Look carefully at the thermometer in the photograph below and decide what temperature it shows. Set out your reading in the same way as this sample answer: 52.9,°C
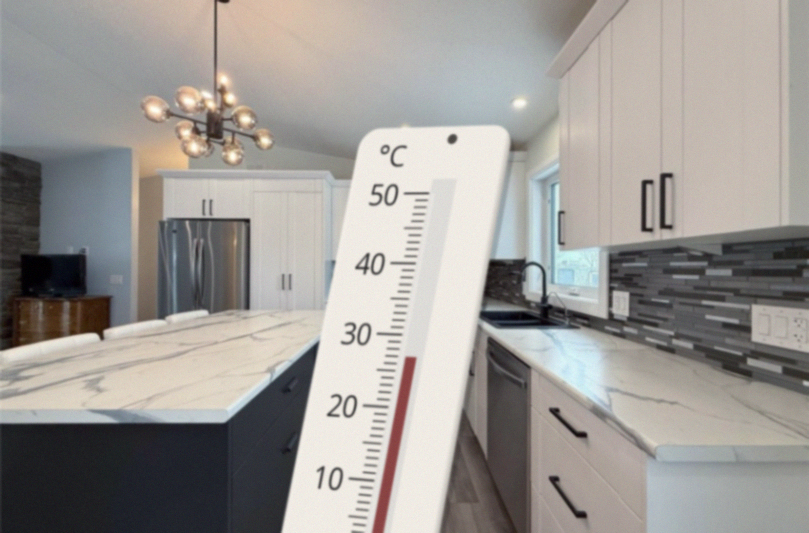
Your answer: 27,°C
